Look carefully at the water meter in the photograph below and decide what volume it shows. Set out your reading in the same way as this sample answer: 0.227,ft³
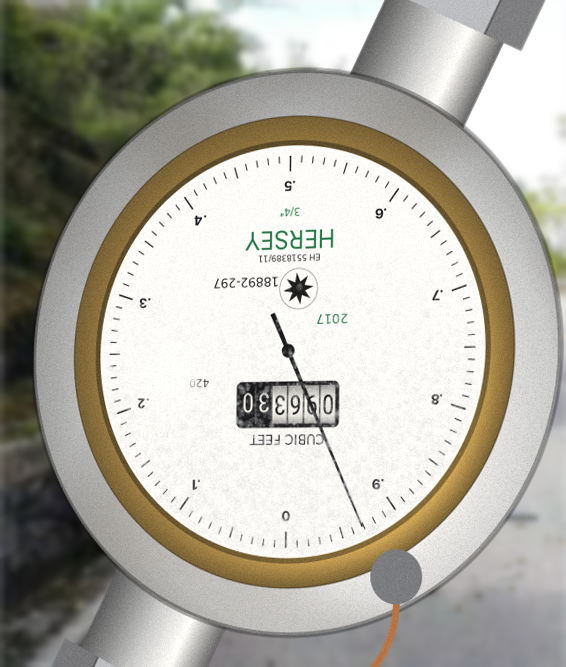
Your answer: 96329.93,ft³
